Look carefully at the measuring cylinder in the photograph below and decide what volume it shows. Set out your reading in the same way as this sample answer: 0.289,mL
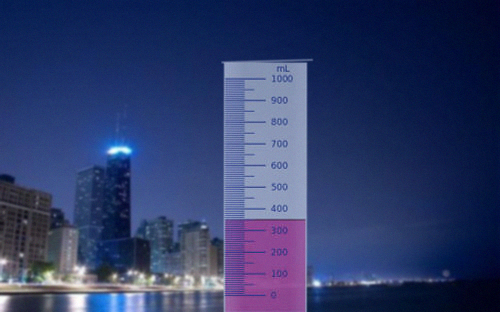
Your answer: 350,mL
